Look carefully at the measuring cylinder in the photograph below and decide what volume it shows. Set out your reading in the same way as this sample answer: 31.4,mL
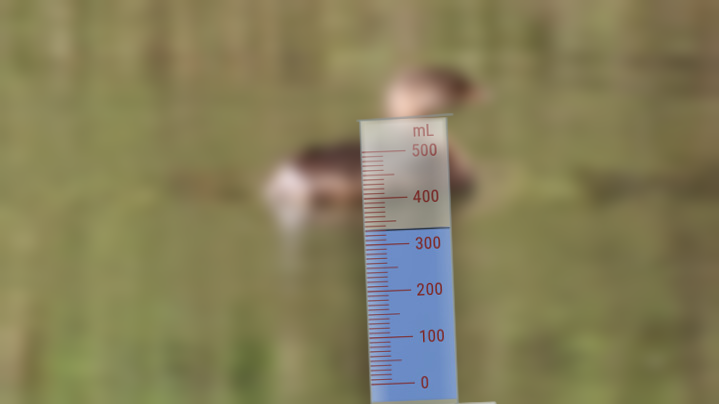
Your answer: 330,mL
